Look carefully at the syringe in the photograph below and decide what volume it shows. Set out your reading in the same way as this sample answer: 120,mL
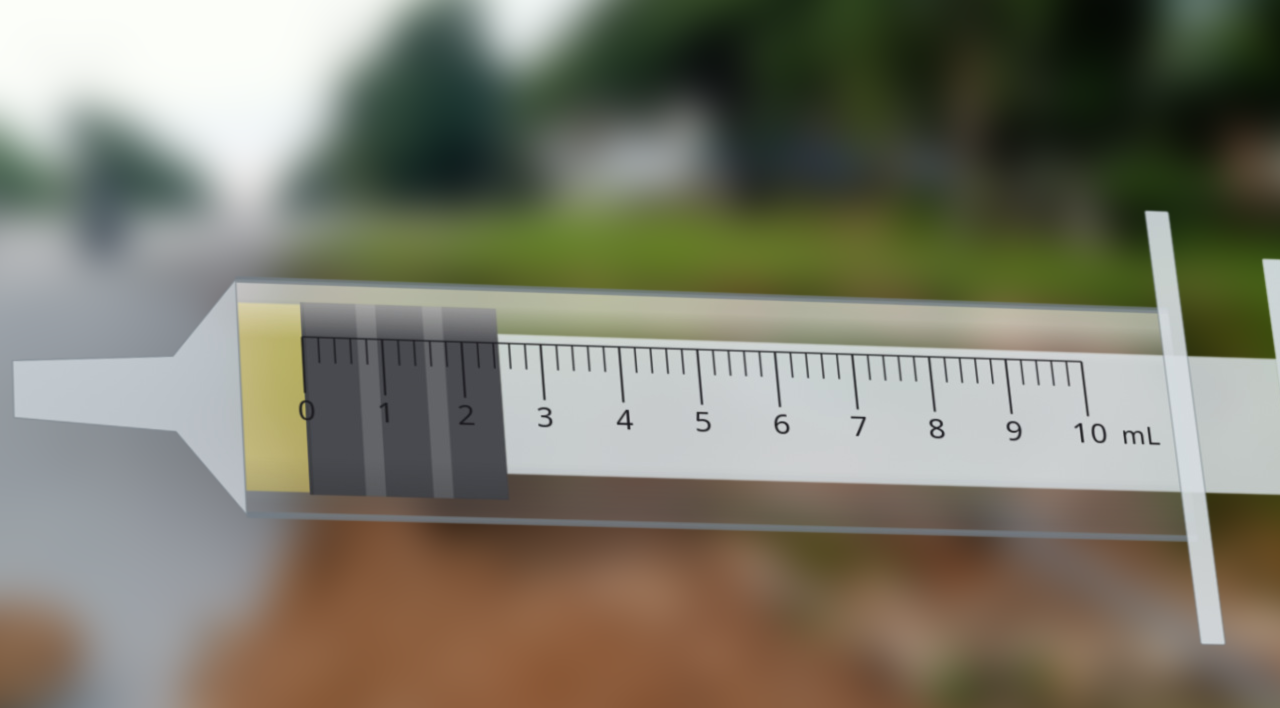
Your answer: 0,mL
